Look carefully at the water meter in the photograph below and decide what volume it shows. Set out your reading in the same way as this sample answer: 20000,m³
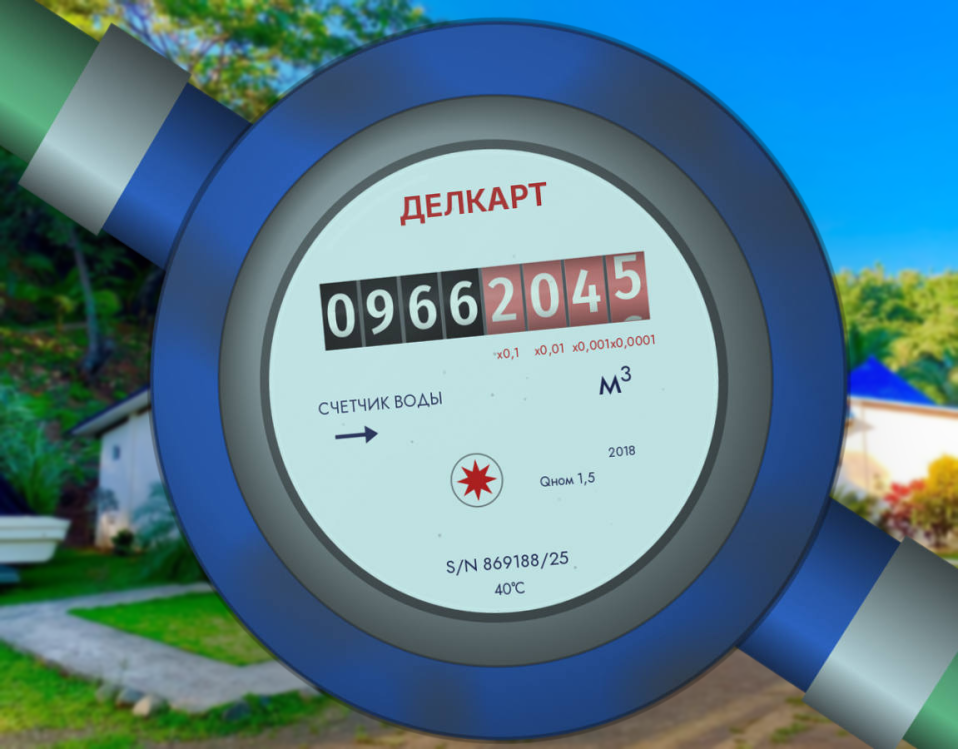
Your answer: 966.2045,m³
